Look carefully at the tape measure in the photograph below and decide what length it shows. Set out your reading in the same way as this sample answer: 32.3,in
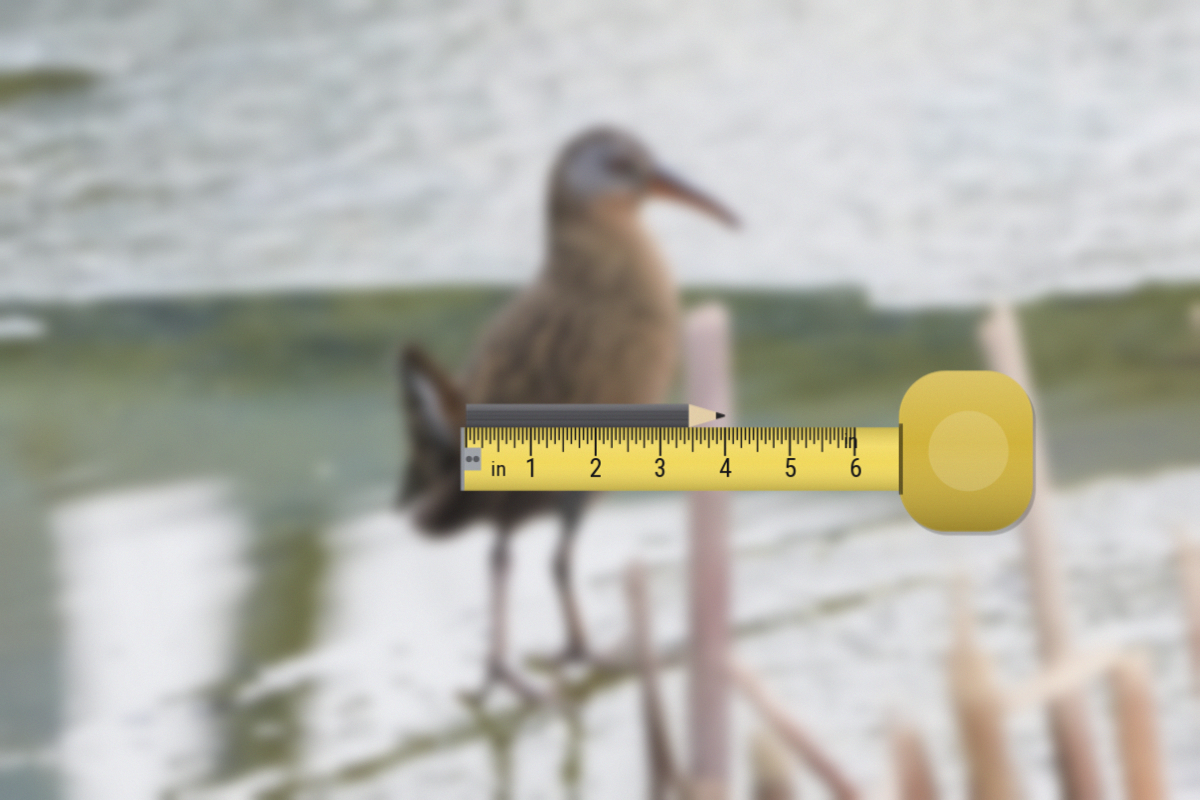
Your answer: 4,in
